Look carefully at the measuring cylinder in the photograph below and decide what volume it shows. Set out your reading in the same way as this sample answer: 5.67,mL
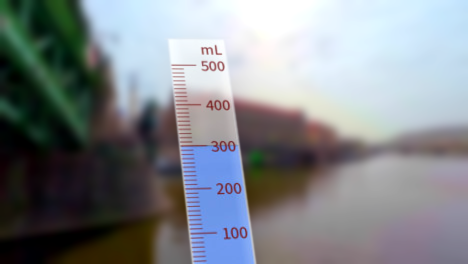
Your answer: 300,mL
